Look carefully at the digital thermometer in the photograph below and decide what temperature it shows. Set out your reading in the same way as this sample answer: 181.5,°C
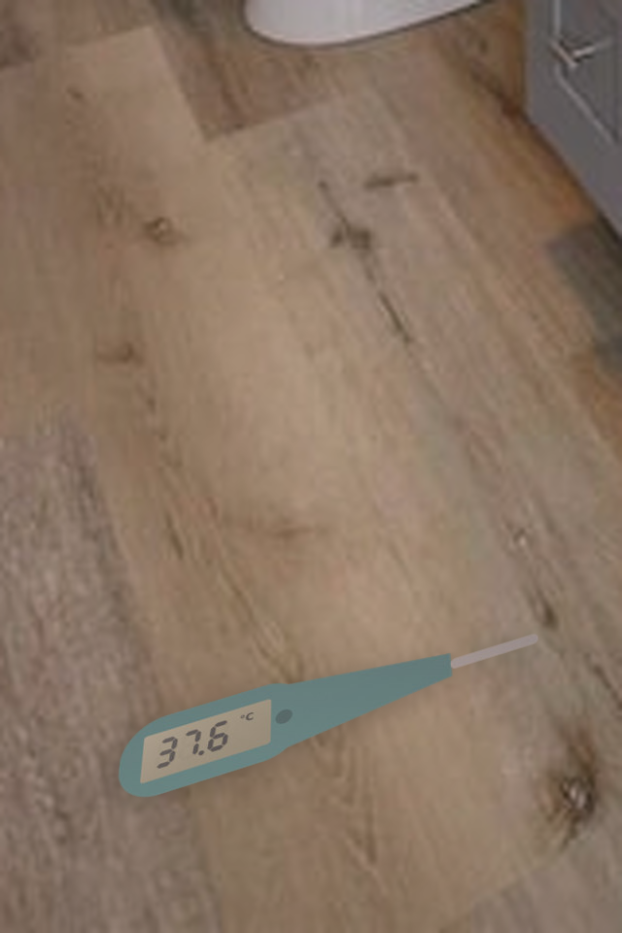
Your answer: 37.6,°C
